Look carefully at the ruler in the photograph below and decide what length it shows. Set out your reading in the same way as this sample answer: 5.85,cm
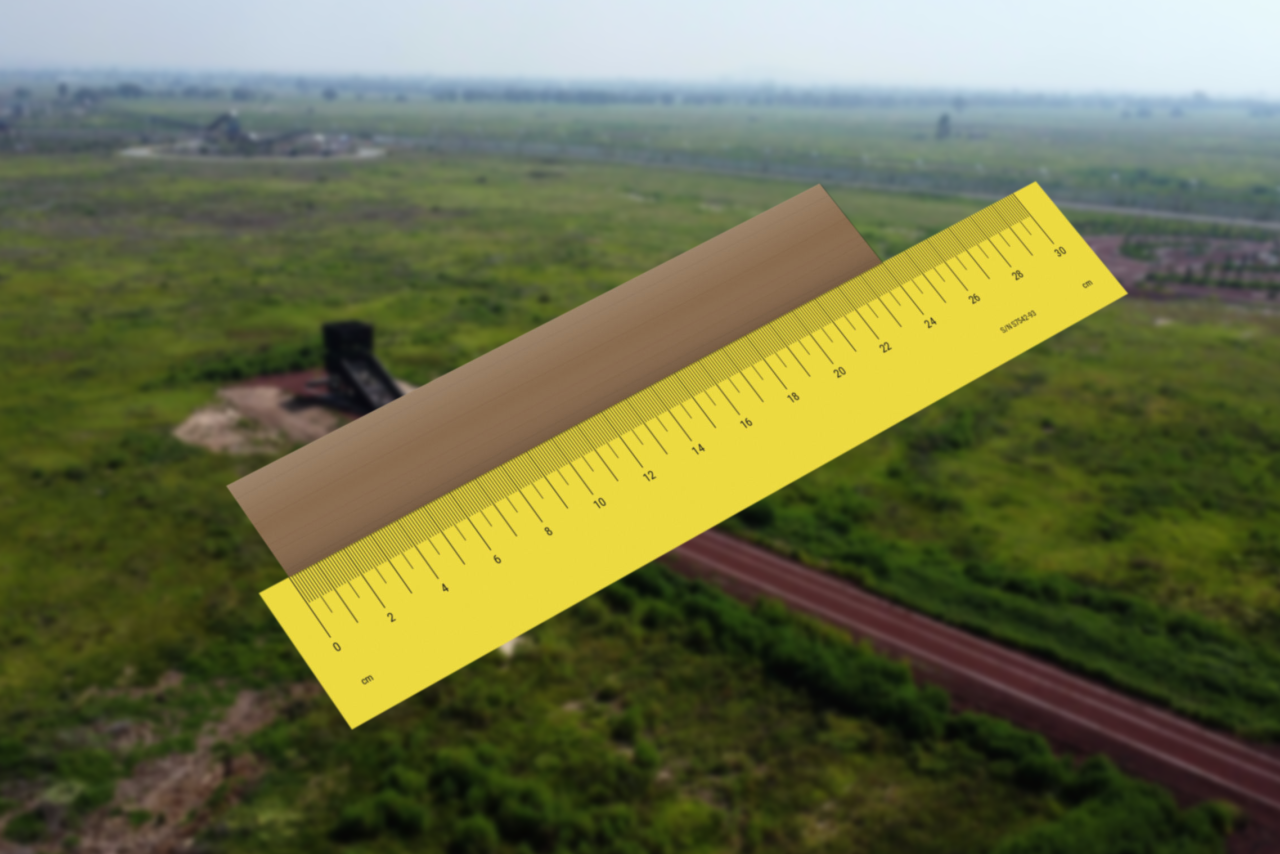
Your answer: 24,cm
